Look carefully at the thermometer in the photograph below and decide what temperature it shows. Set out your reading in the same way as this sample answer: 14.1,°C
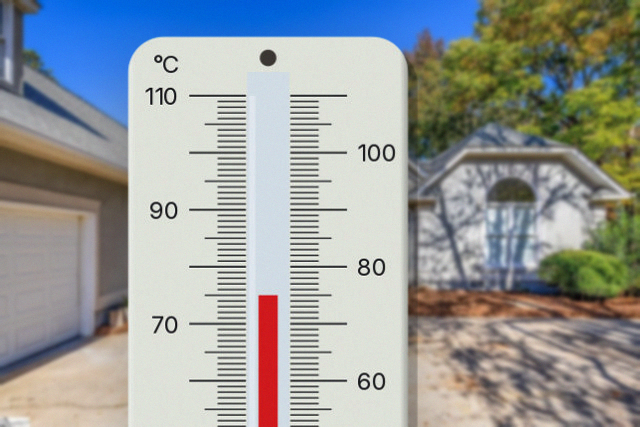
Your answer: 75,°C
